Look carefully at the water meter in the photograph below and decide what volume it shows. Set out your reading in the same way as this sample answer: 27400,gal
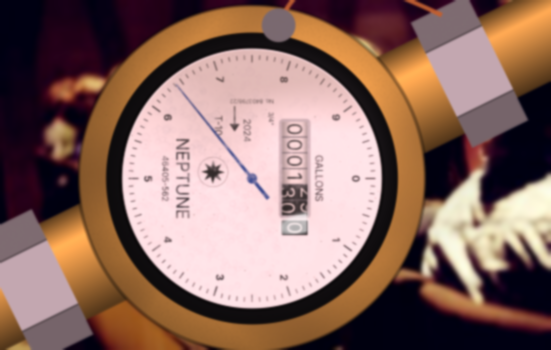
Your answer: 1296.4,gal
